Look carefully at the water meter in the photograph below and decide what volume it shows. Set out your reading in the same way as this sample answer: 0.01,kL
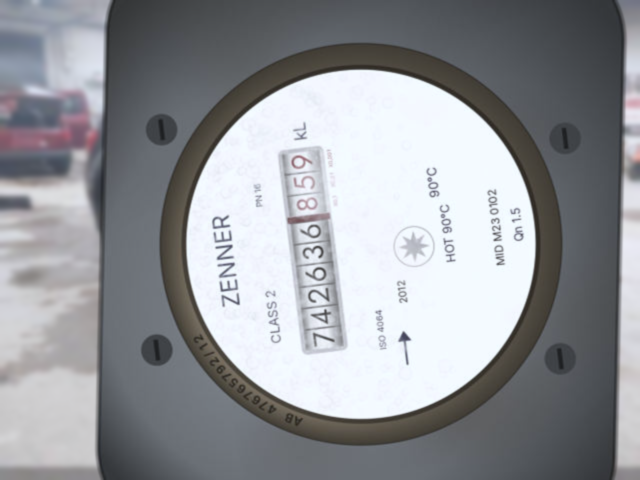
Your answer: 742636.859,kL
